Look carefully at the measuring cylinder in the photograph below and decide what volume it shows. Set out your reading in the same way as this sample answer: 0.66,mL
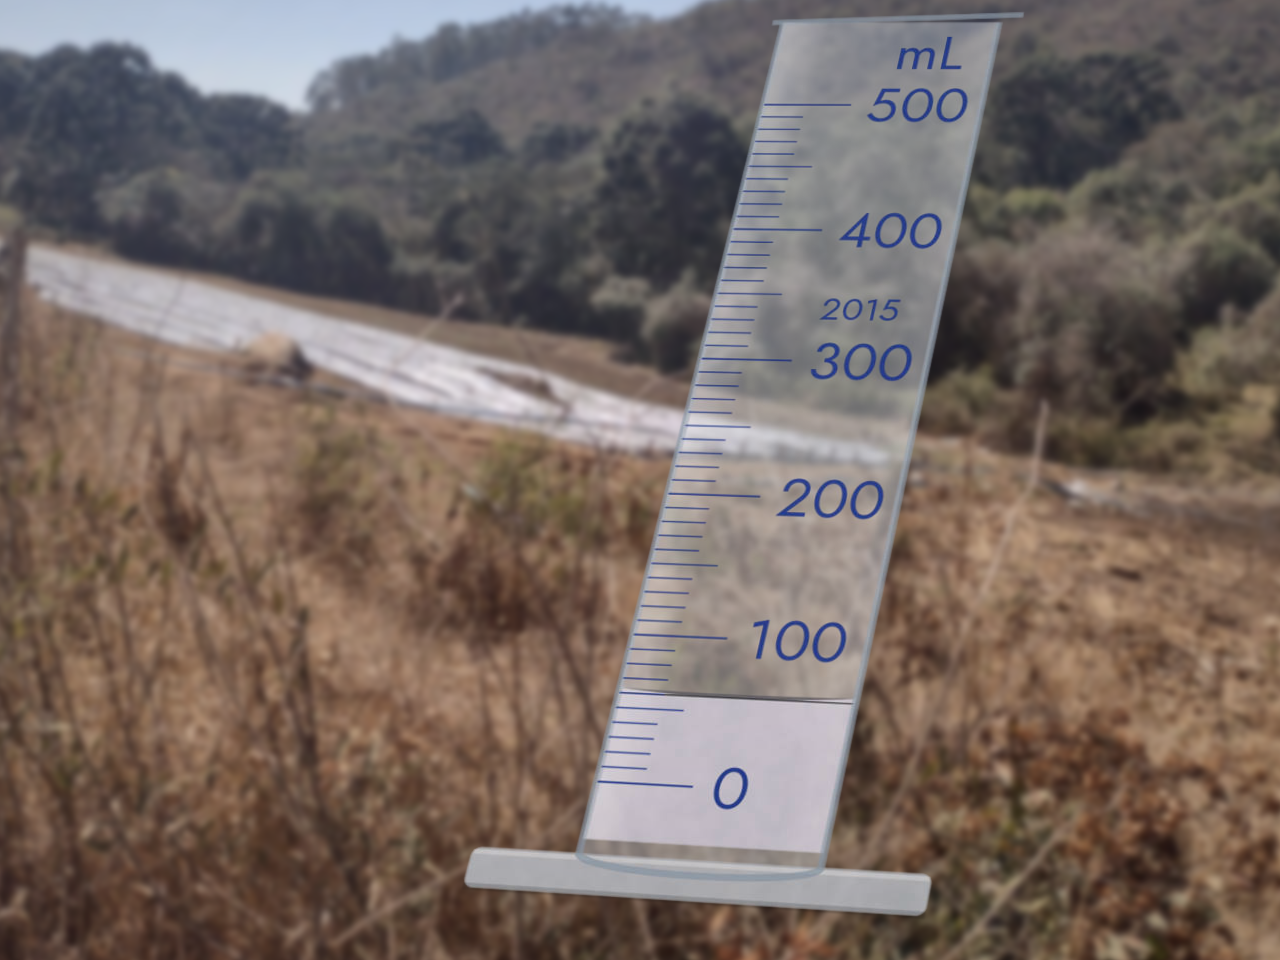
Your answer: 60,mL
